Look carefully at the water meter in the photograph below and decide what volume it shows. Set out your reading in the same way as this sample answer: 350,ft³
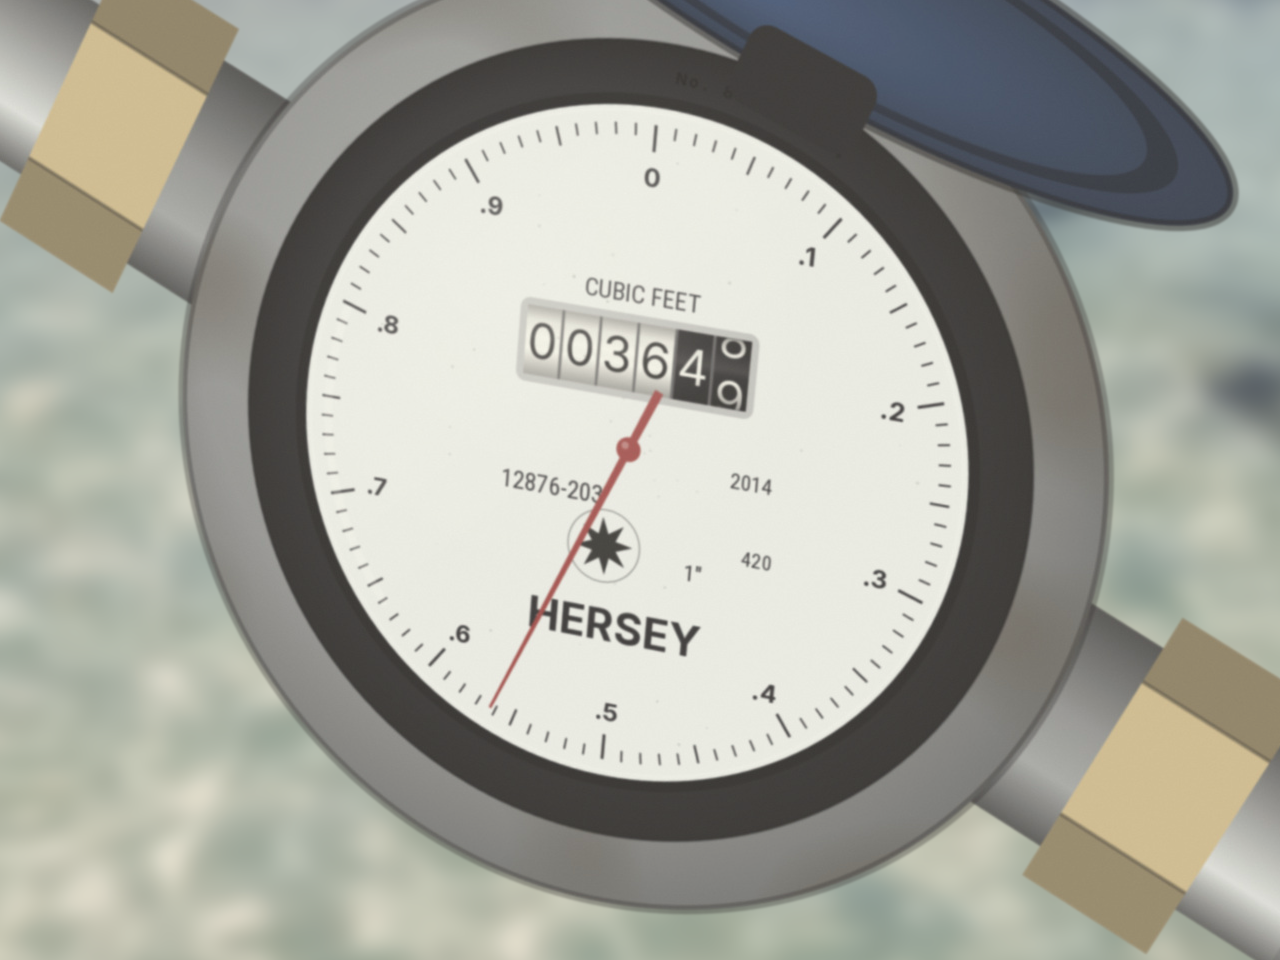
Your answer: 3648.56,ft³
